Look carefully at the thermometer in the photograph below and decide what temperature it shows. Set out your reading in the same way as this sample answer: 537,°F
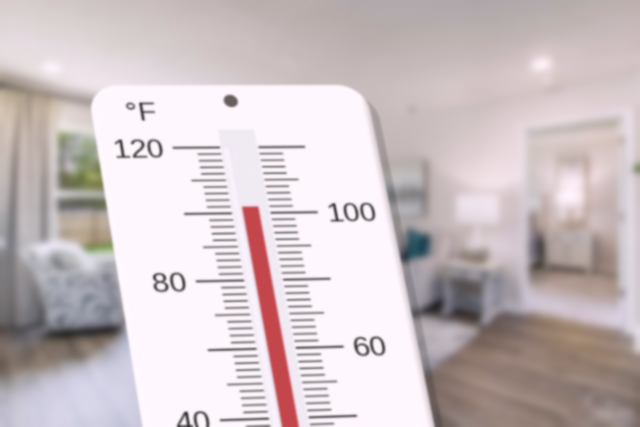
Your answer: 102,°F
